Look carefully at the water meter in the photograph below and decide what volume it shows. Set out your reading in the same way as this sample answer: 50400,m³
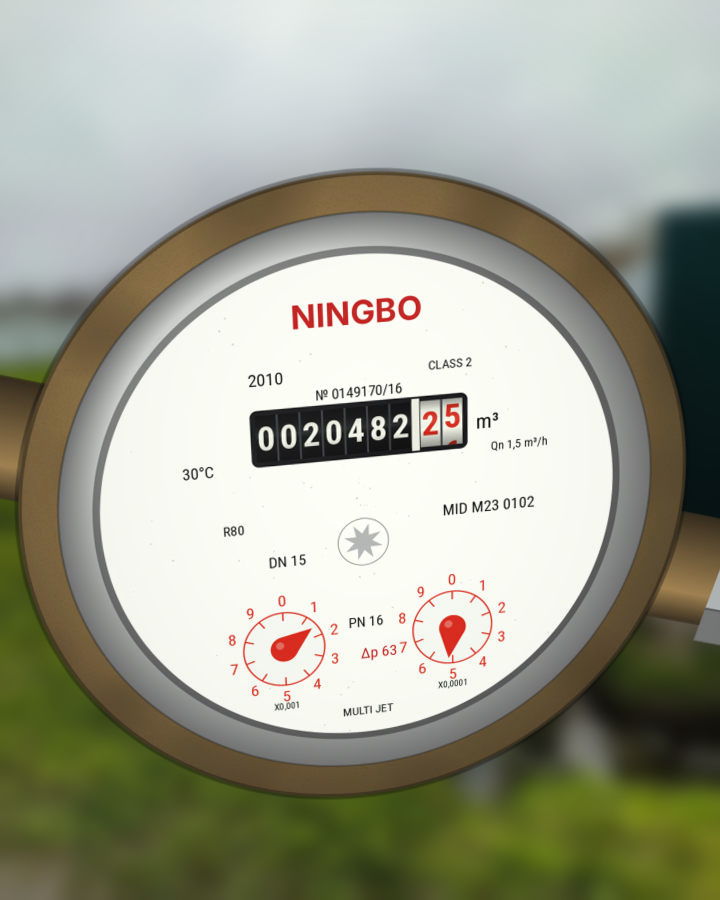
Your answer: 20482.2515,m³
